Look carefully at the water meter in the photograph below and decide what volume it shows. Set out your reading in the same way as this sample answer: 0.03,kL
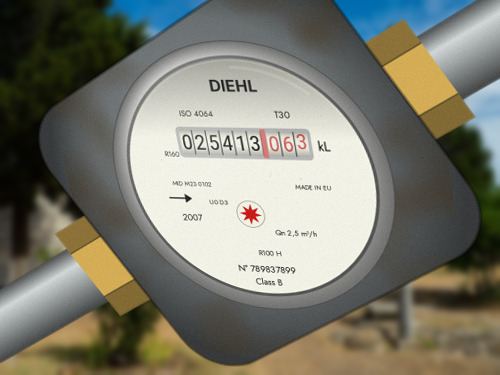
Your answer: 25413.063,kL
